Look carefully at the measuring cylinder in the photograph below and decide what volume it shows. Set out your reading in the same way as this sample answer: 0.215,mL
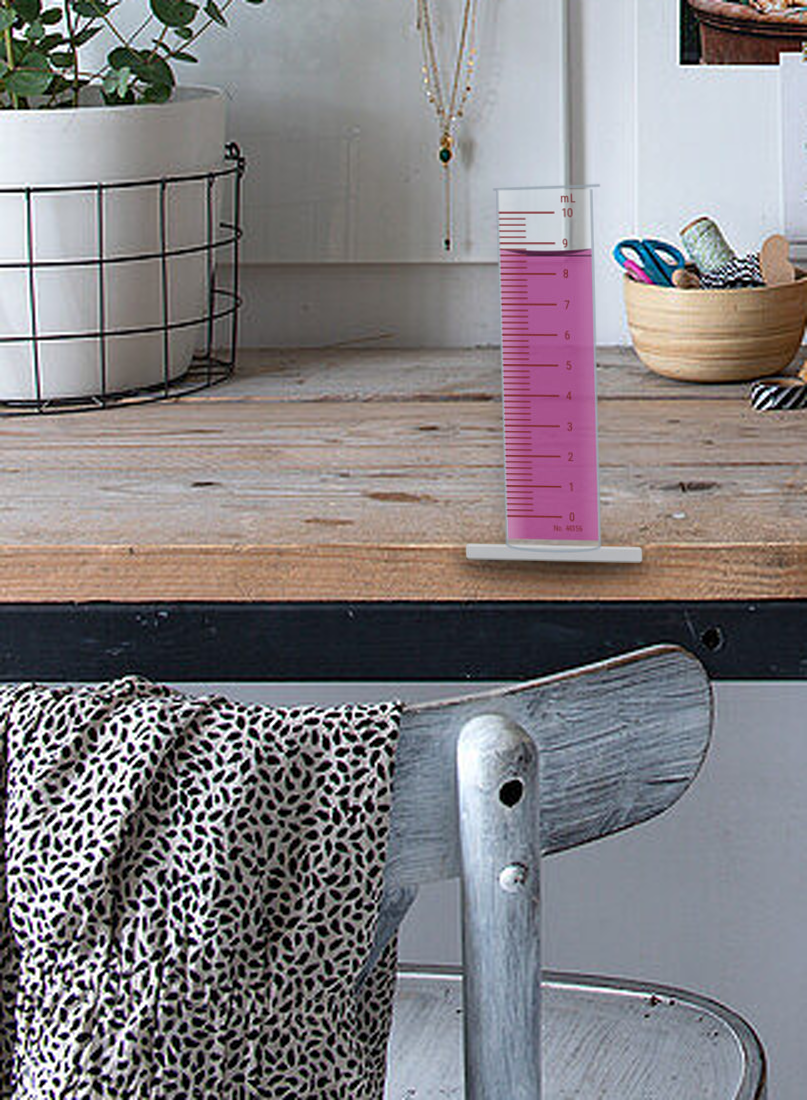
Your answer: 8.6,mL
